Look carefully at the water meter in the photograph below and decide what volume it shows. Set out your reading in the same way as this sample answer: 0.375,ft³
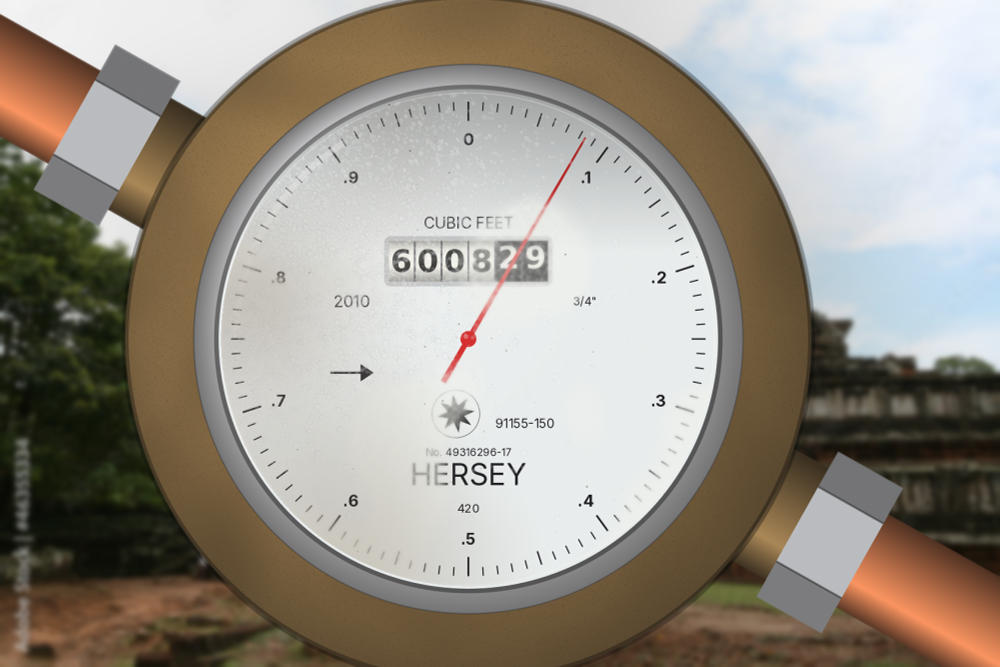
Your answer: 600829.08,ft³
